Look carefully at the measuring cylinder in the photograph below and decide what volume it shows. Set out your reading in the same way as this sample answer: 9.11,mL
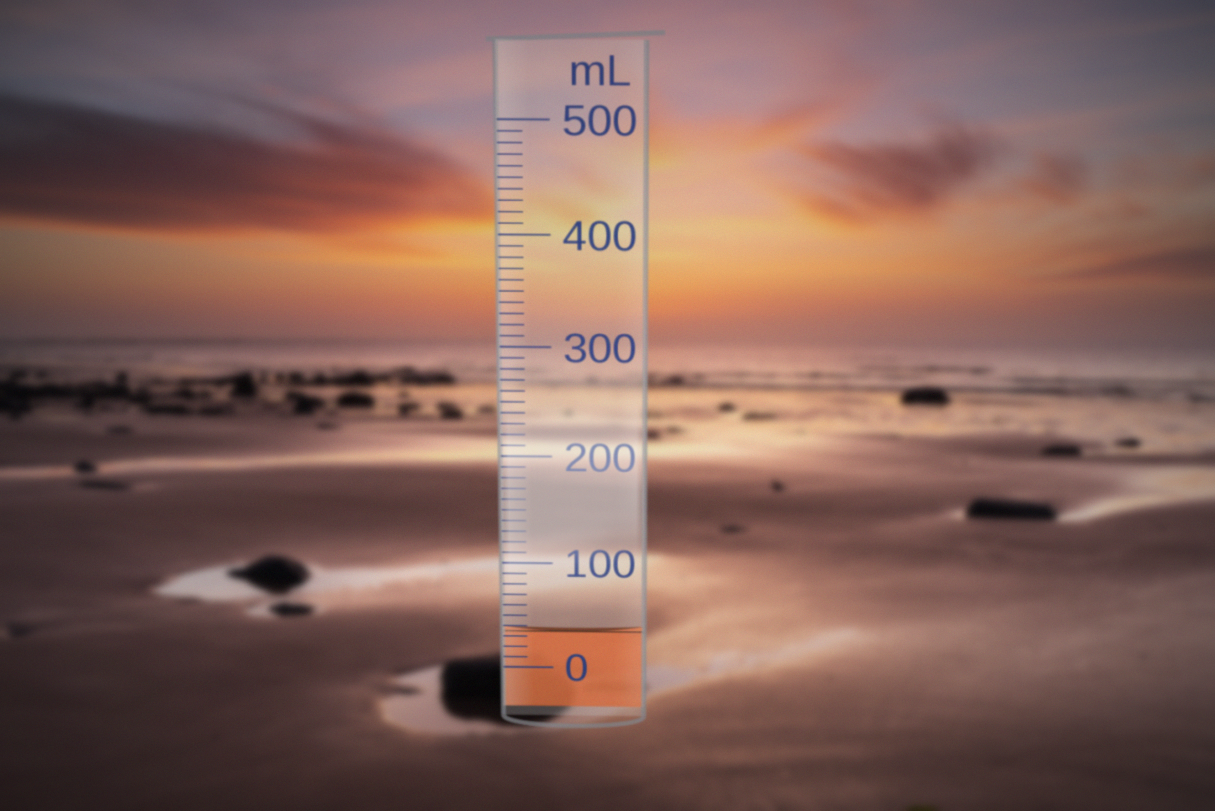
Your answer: 35,mL
